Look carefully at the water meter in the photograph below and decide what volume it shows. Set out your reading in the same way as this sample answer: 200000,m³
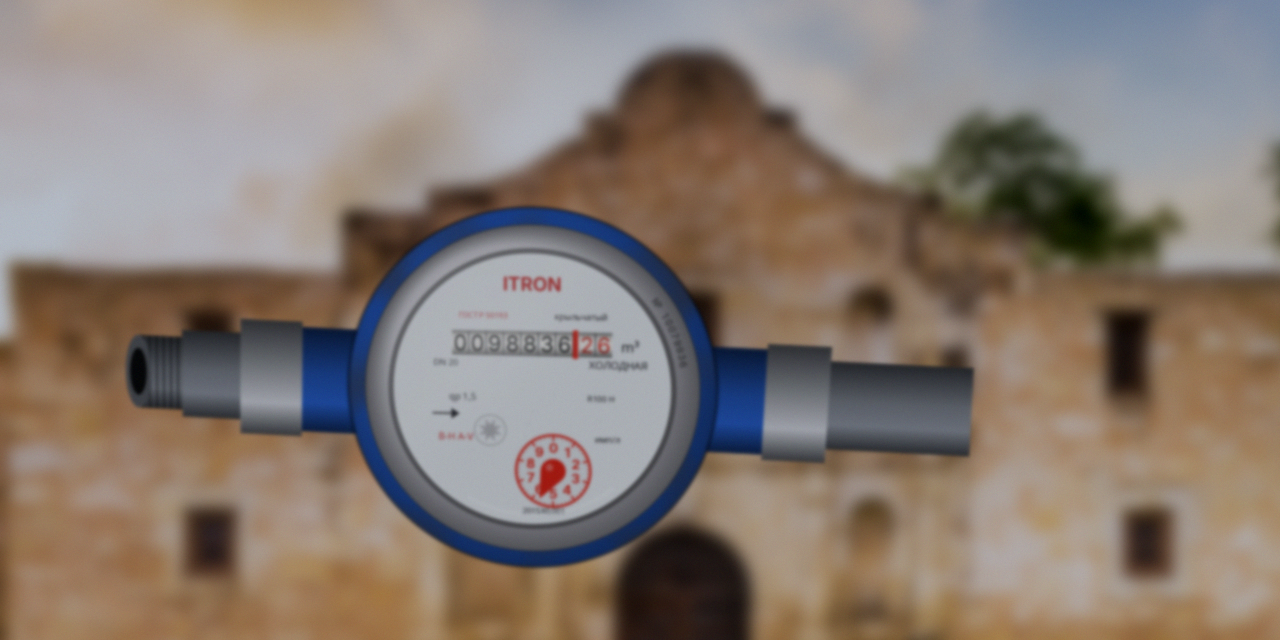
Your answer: 98836.265,m³
